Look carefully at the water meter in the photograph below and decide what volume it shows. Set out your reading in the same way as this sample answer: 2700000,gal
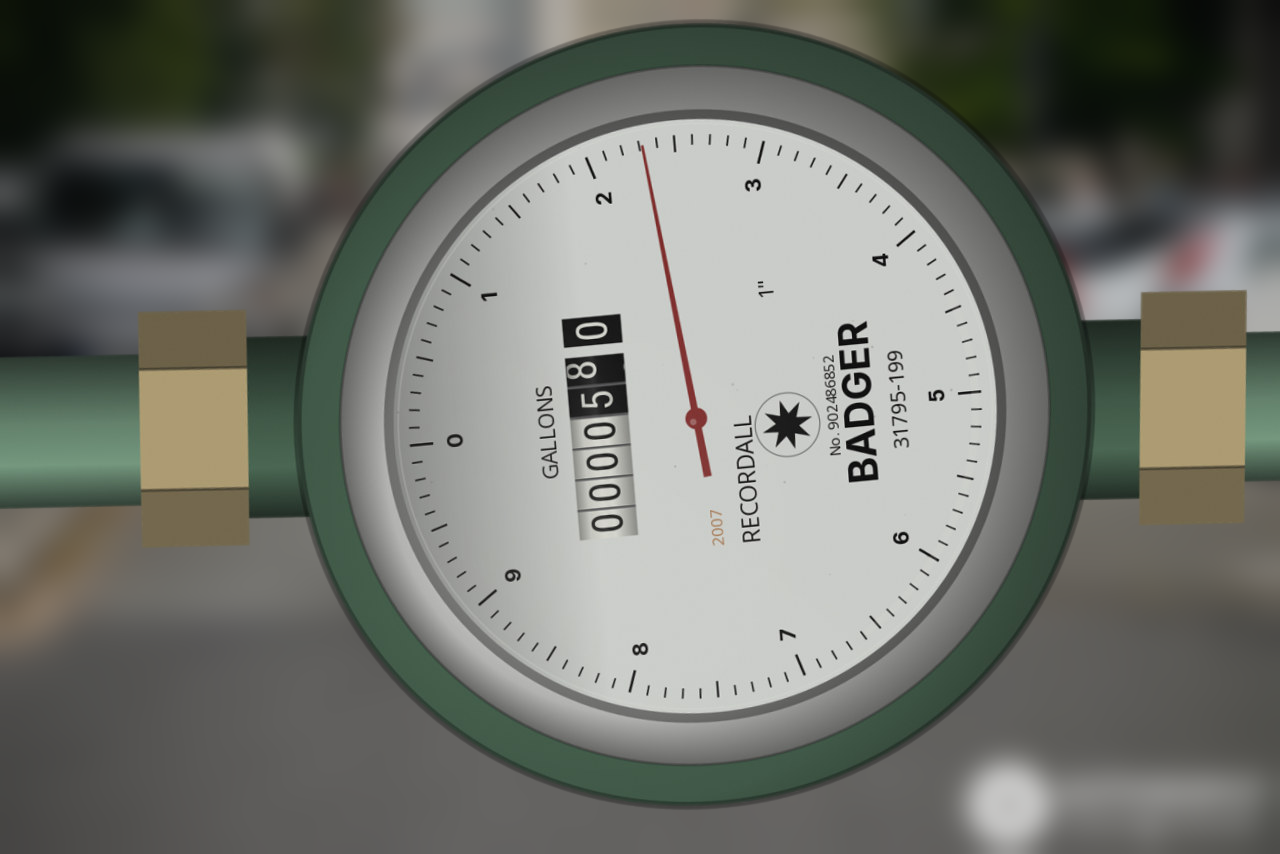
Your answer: 582.3,gal
